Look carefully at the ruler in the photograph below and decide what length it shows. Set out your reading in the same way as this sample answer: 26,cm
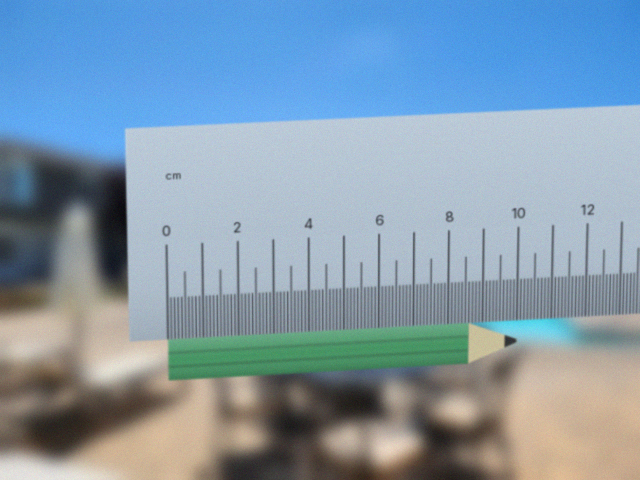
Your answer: 10,cm
